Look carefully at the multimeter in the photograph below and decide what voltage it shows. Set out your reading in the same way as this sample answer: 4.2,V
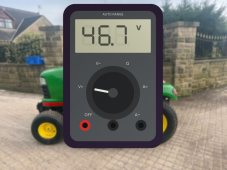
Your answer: 46.7,V
